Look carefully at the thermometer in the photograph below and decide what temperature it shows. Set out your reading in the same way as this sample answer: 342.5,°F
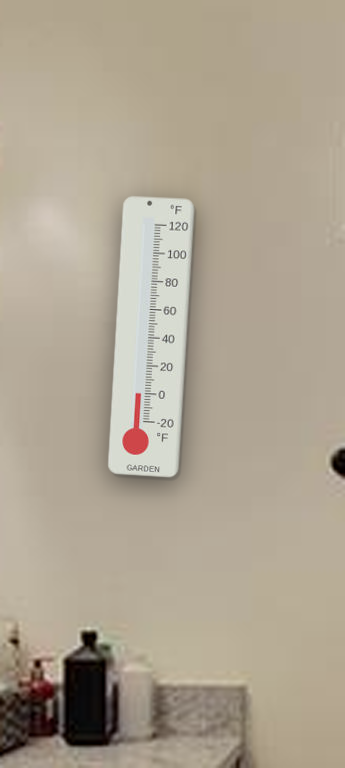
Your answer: 0,°F
